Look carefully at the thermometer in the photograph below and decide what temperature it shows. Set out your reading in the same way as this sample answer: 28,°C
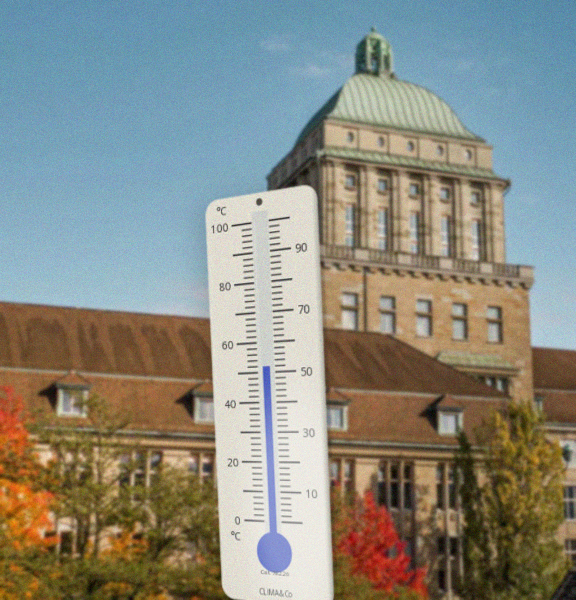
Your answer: 52,°C
